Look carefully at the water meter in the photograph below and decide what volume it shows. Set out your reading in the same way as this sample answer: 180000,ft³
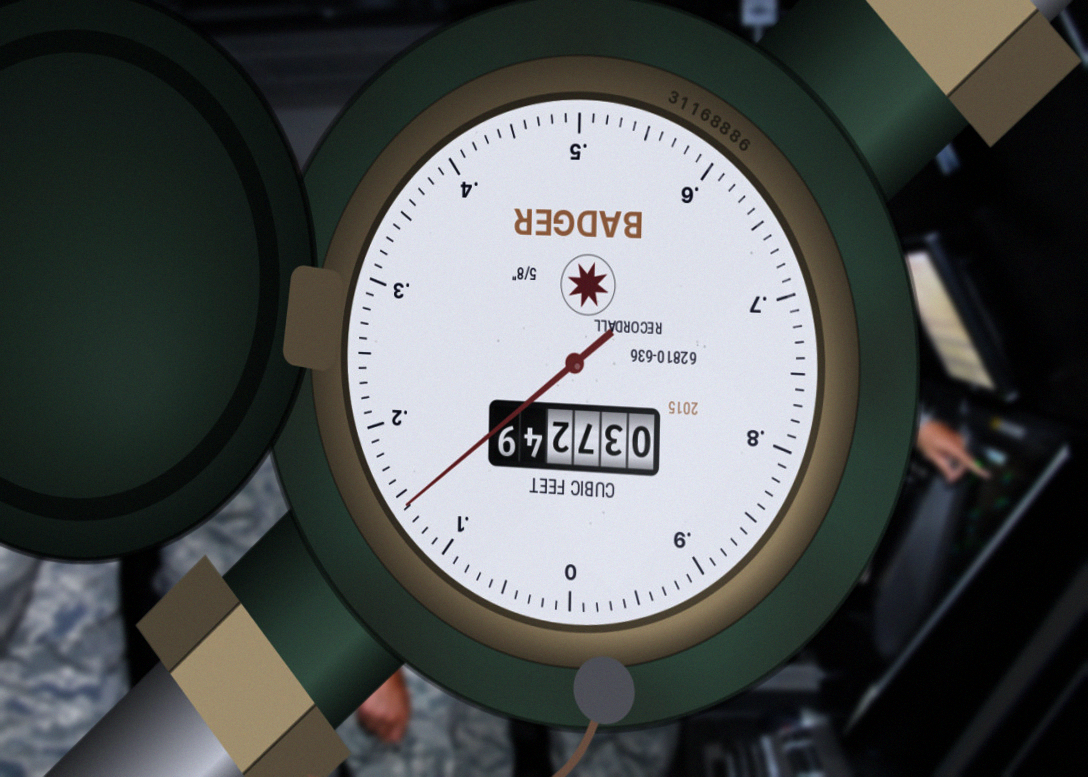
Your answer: 37249.14,ft³
